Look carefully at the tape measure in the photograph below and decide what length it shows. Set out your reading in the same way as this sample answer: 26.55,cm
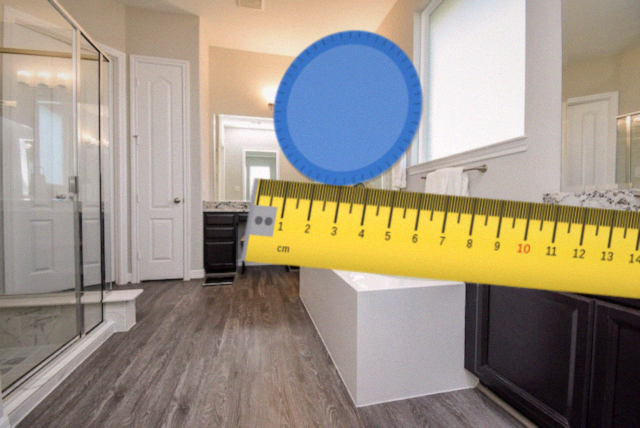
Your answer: 5.5,cm
